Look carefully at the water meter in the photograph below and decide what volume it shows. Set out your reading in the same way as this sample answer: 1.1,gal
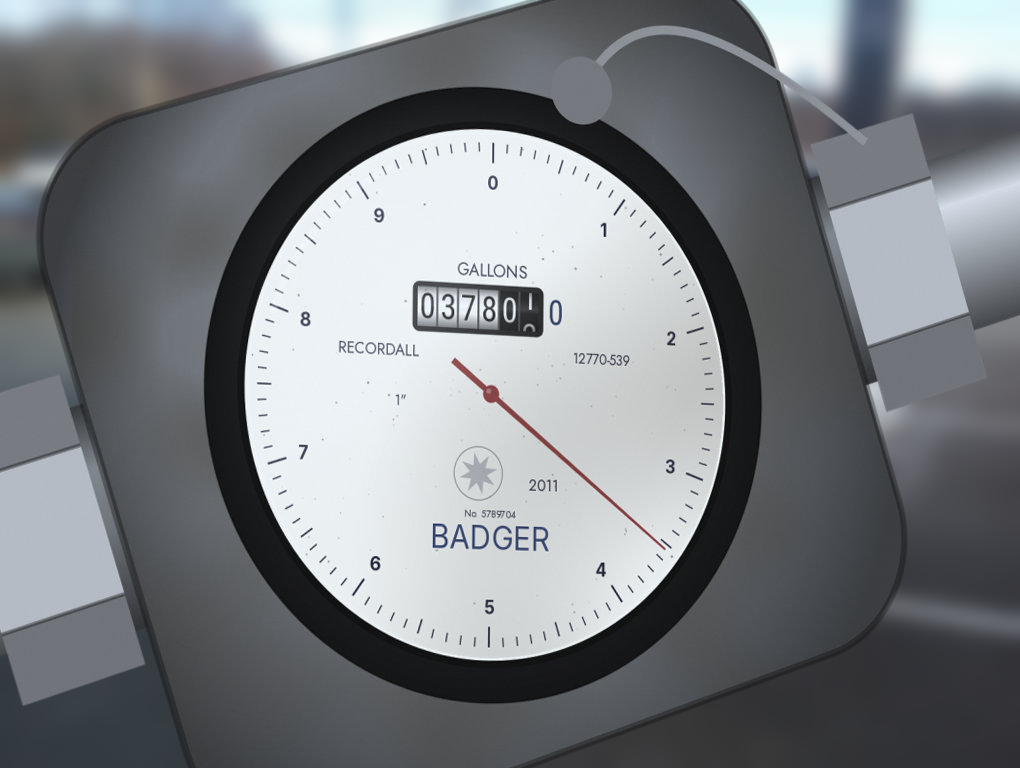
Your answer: 378013.5,gal
